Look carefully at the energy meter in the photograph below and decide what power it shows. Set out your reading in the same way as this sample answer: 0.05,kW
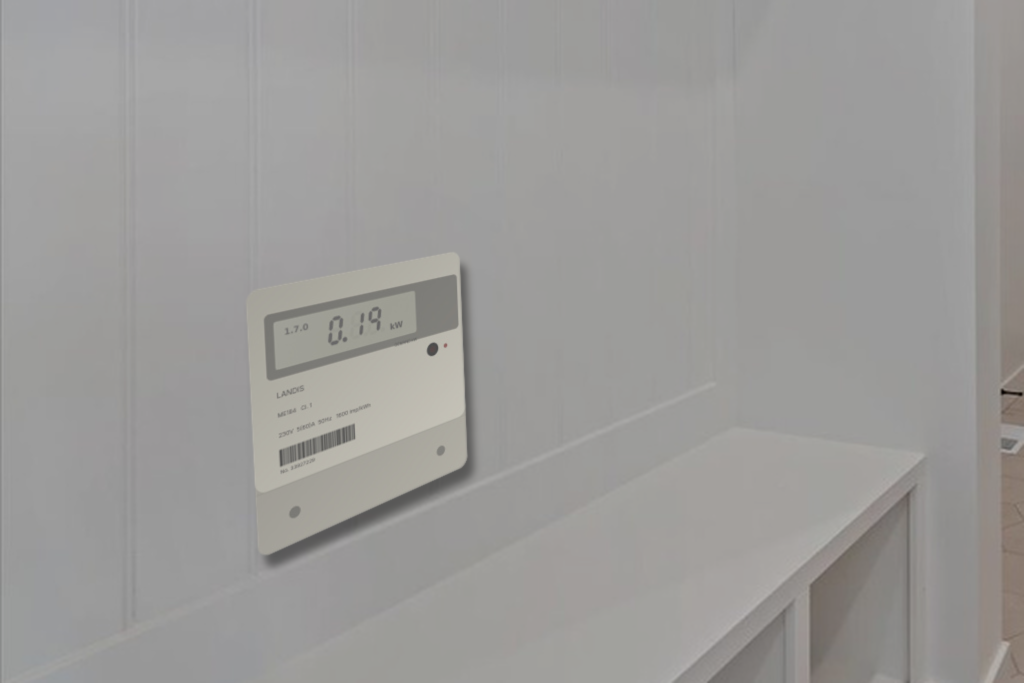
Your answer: 0.19,kW
